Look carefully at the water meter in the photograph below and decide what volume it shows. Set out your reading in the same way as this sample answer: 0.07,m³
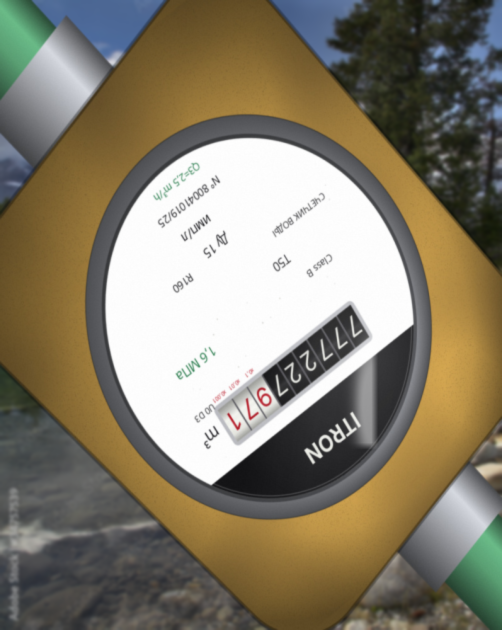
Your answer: 777227.971,m³
